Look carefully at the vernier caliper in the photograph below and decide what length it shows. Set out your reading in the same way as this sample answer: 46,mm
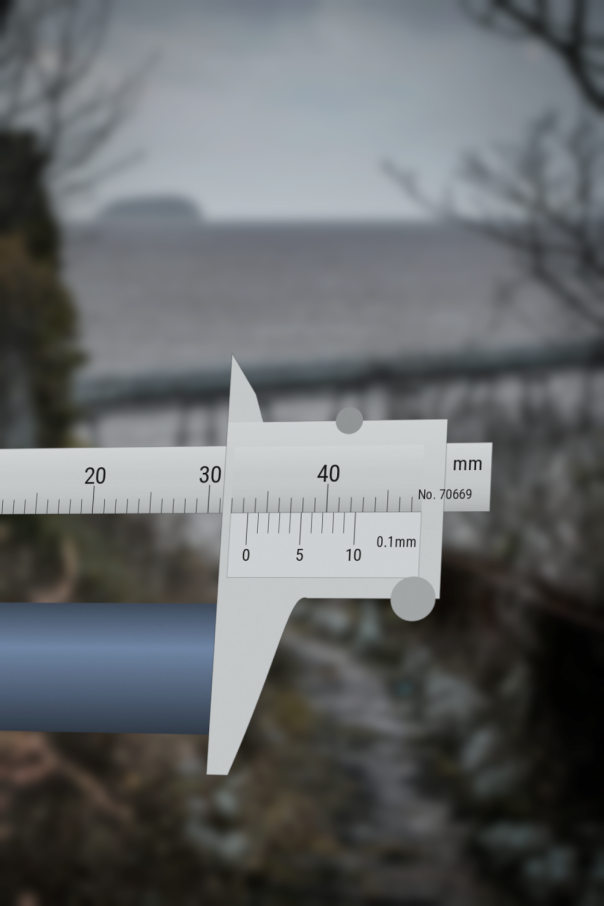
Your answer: 33.4,mm
